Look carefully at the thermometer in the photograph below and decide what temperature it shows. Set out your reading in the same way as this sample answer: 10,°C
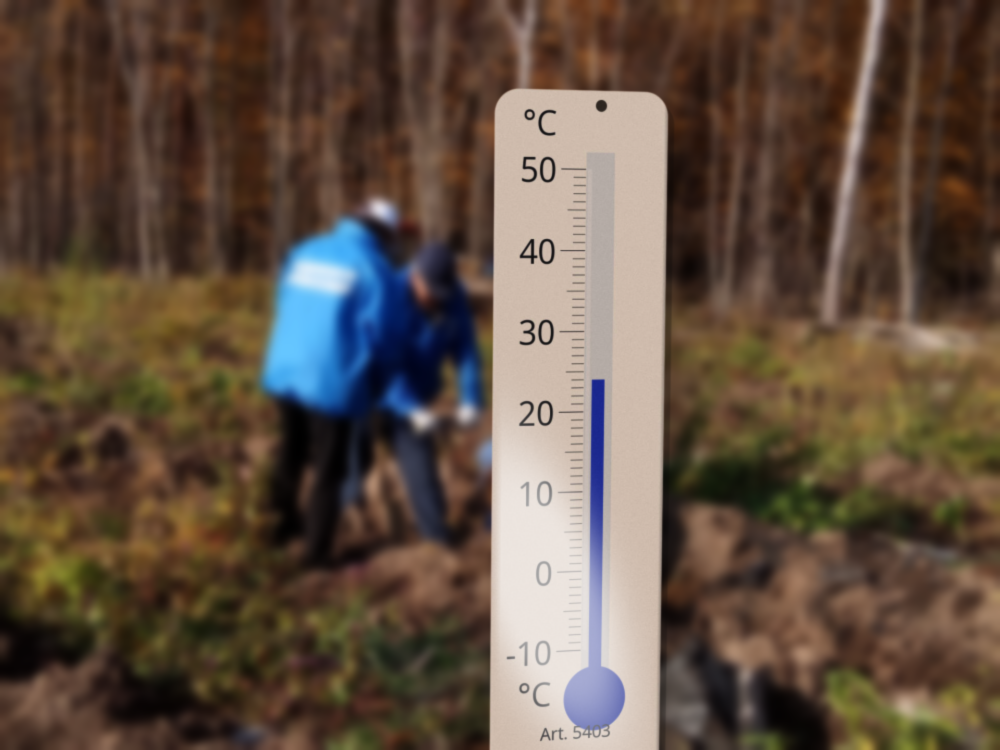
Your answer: 24,°C
